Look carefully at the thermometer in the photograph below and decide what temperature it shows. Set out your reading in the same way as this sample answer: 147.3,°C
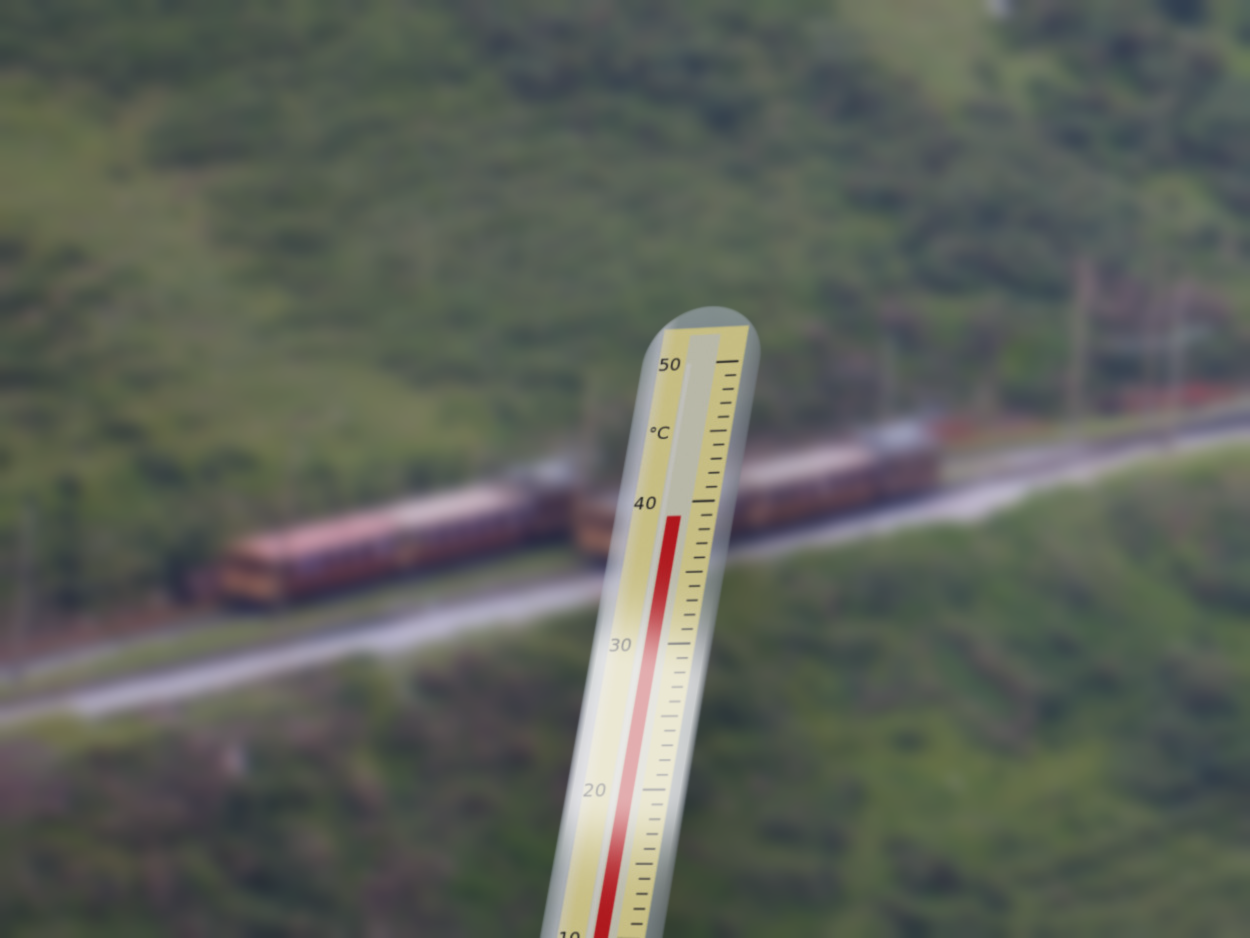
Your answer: 39,°C
